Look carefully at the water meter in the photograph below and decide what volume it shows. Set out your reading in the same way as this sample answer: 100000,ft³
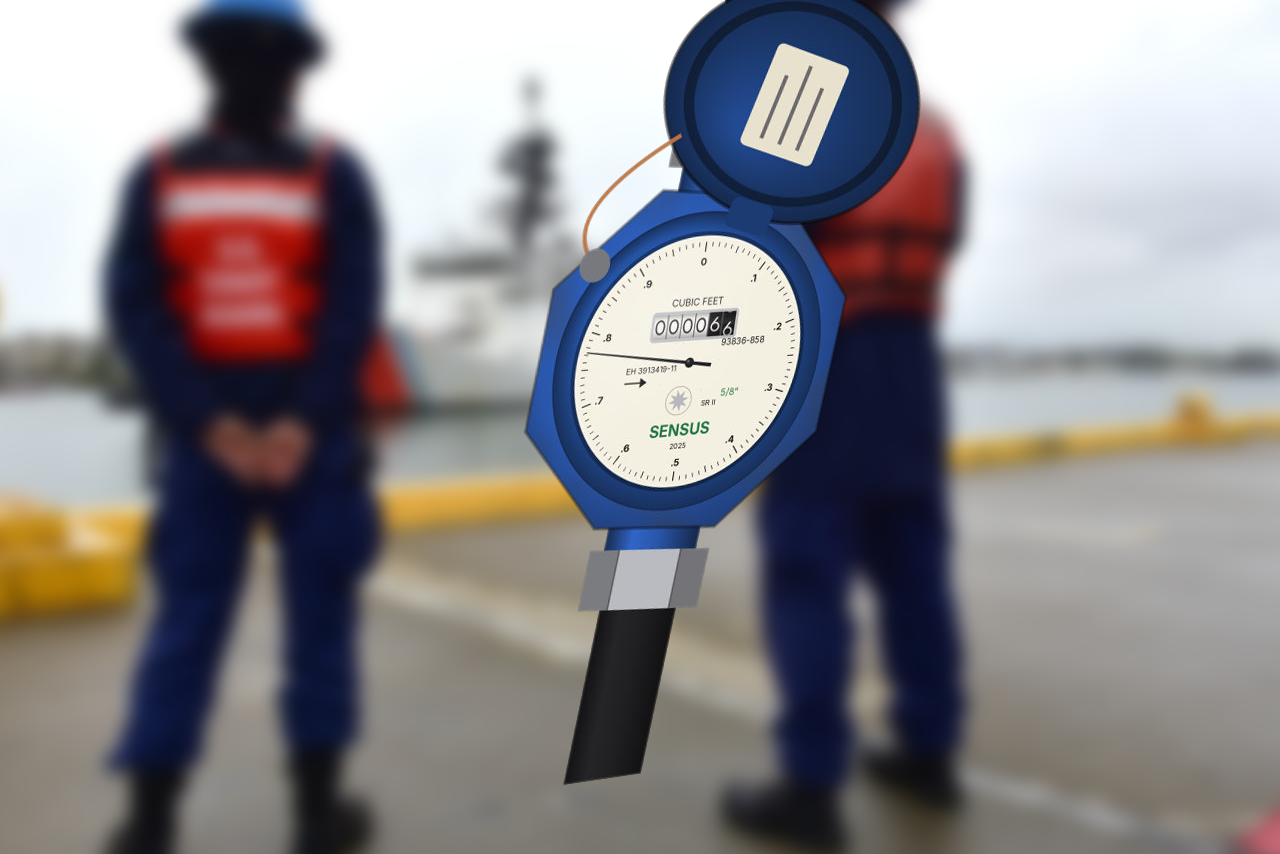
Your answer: 65.77,ft³
